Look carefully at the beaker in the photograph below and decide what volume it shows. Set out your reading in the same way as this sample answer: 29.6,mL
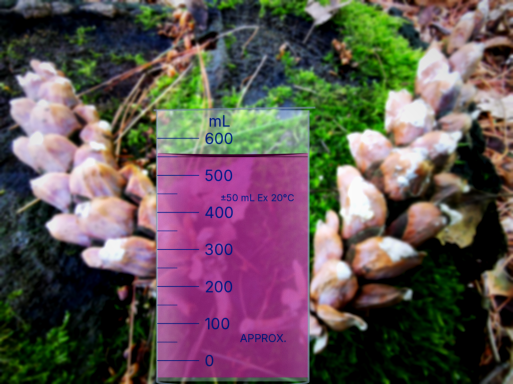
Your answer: 550,mL
